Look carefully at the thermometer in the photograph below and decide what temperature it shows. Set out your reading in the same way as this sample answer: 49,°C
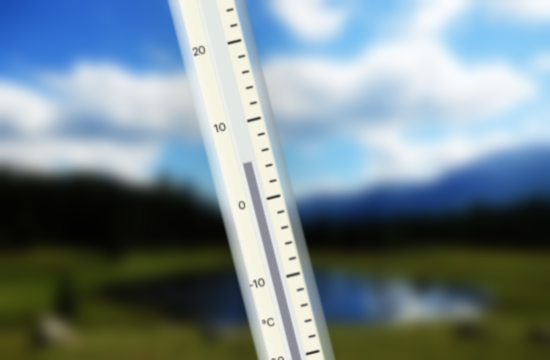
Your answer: 5,°C
